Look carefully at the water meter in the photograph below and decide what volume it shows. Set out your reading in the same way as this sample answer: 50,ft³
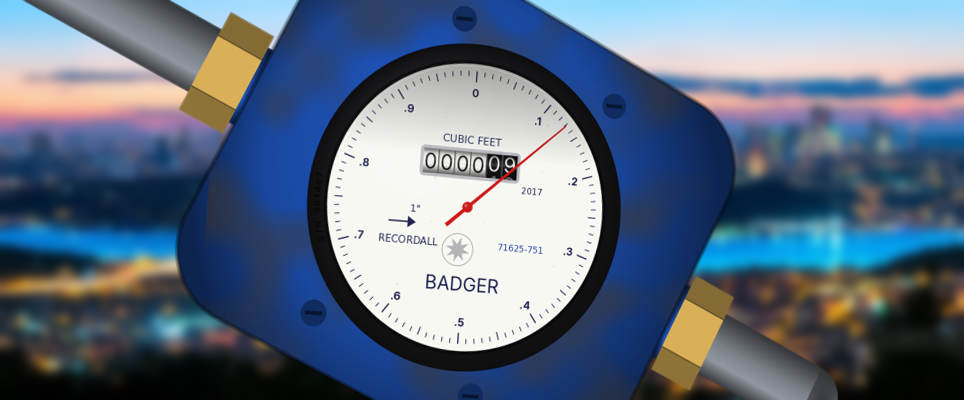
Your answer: 9.13,ft³
